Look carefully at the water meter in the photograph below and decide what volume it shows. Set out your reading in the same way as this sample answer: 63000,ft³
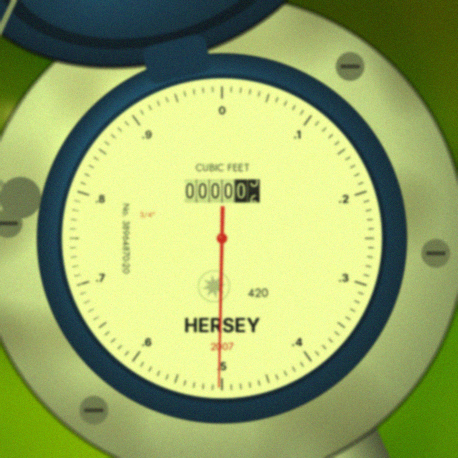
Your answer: 5.50,ft³
